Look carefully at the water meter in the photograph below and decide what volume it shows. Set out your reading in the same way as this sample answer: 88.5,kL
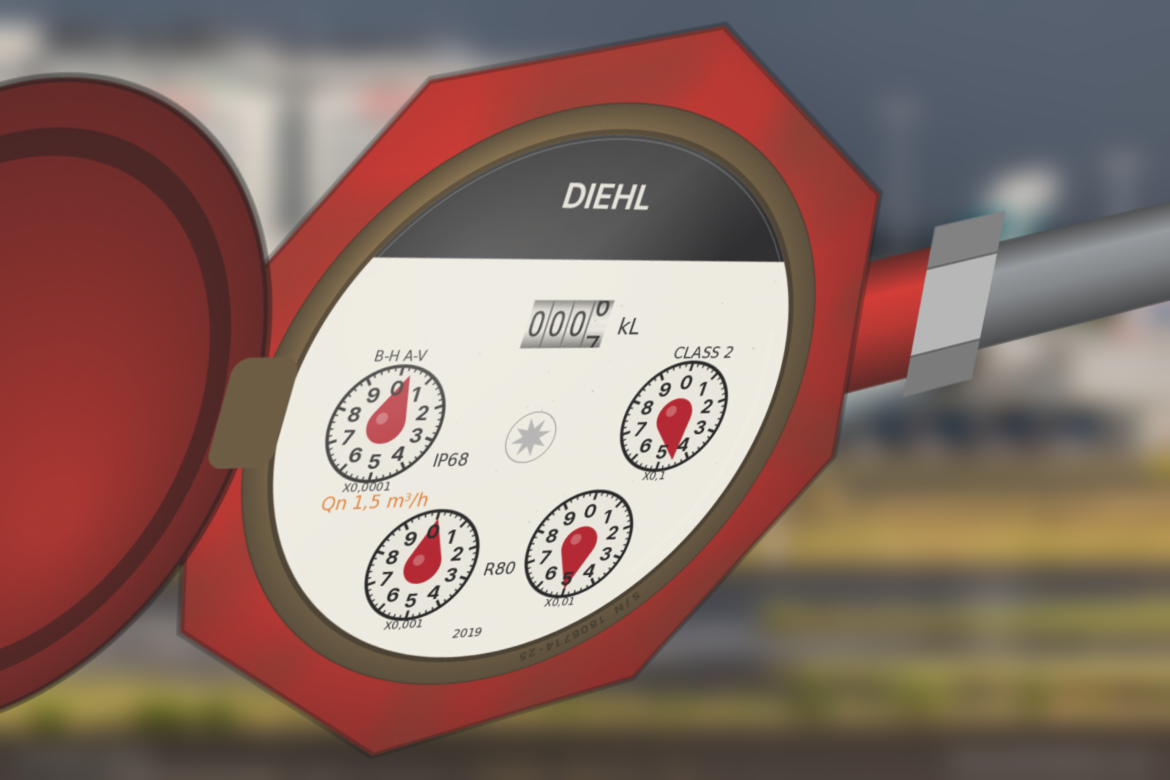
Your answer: 6.4500,kL
